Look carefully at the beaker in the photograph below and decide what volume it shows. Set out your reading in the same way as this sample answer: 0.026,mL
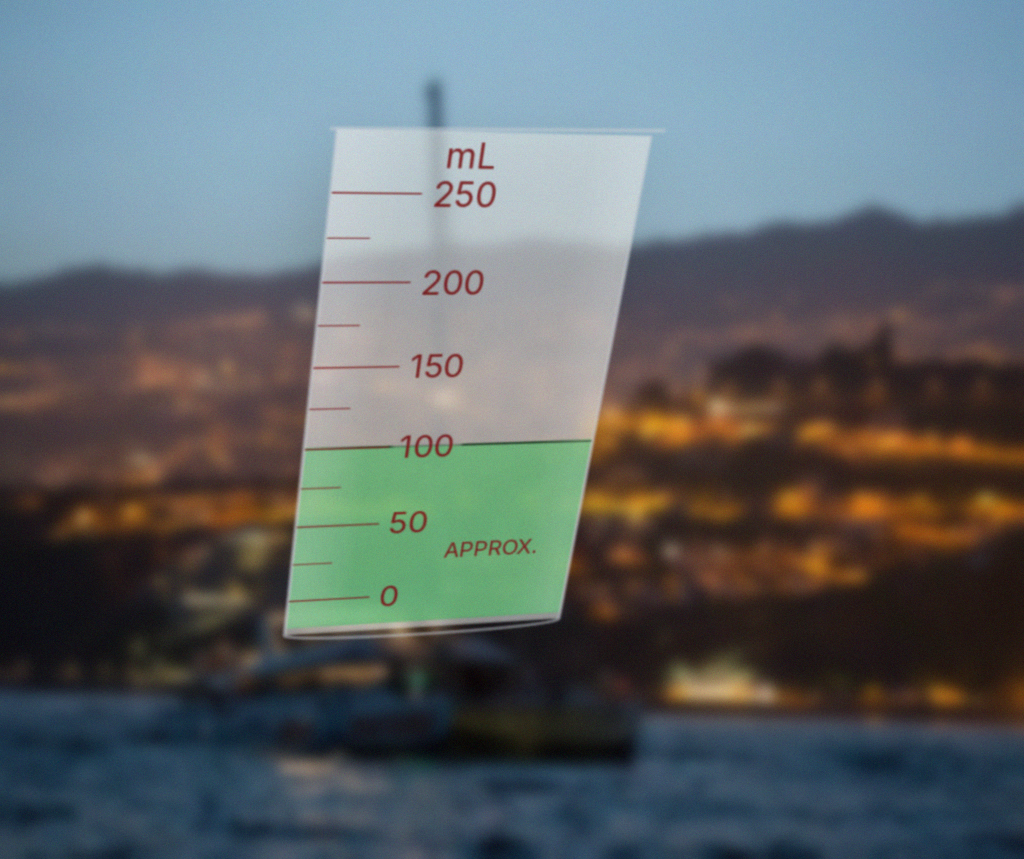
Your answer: 100,mL
